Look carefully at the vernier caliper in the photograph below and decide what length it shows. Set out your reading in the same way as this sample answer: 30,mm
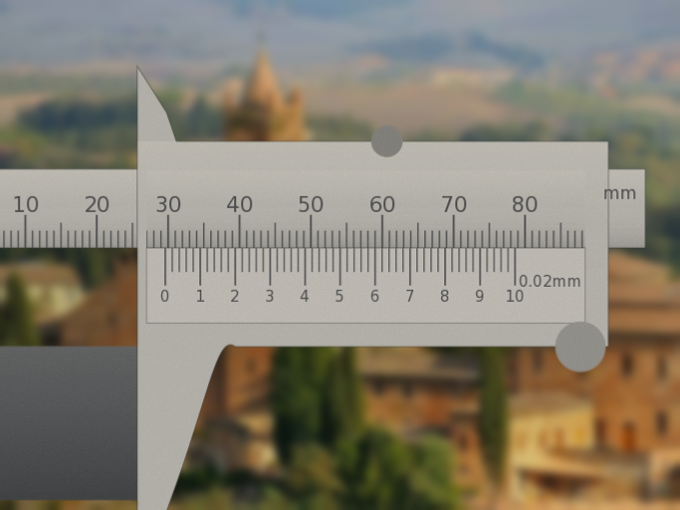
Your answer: 29.6,mm
